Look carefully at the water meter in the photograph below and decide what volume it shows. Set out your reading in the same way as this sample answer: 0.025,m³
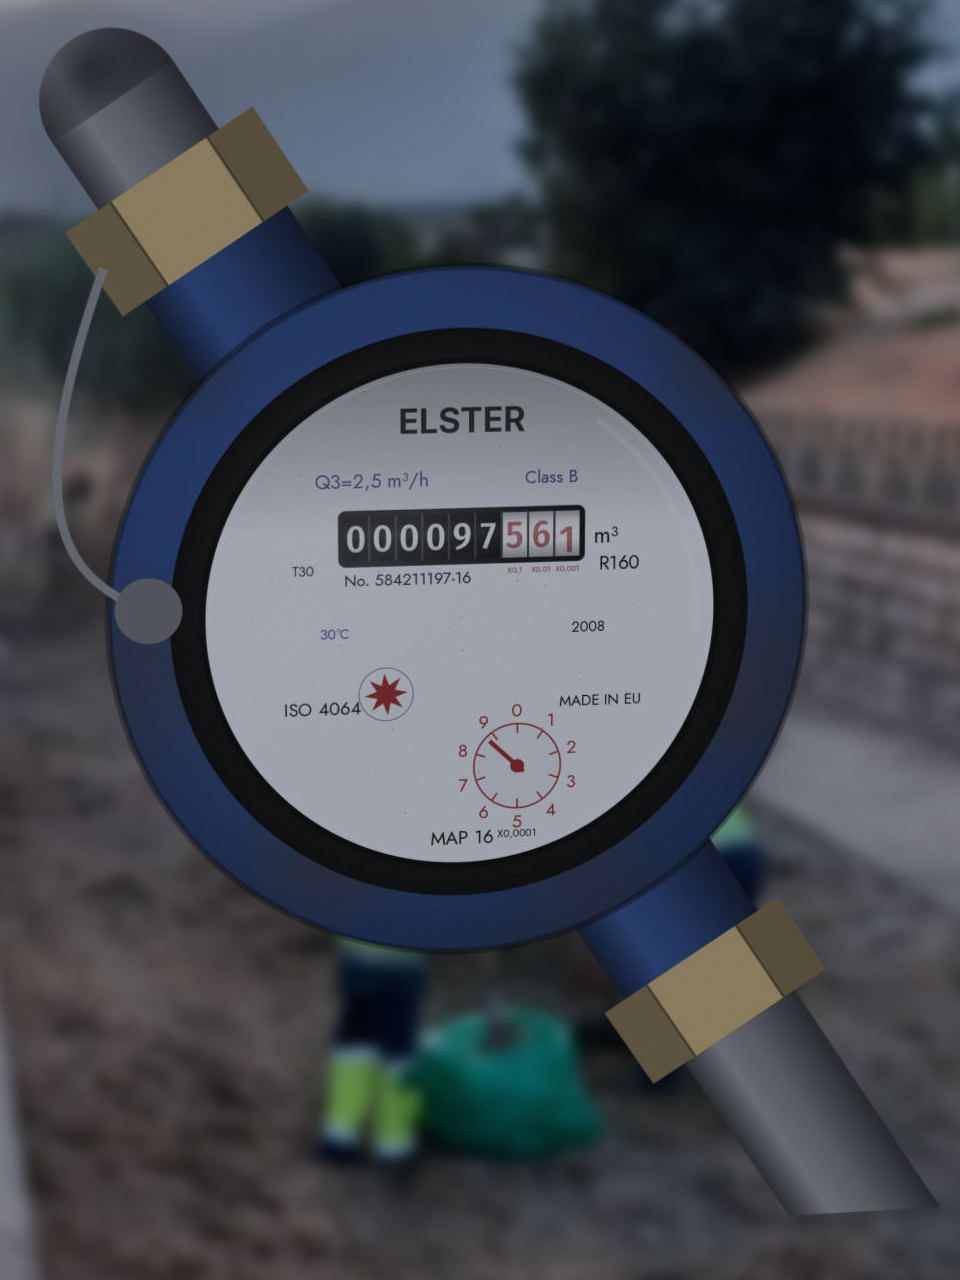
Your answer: 97.5608,m³
